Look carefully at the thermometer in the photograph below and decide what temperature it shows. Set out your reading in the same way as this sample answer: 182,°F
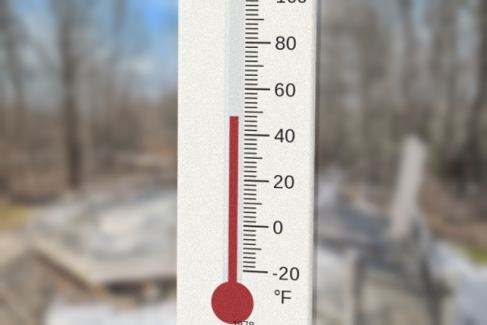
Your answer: 48,°F
